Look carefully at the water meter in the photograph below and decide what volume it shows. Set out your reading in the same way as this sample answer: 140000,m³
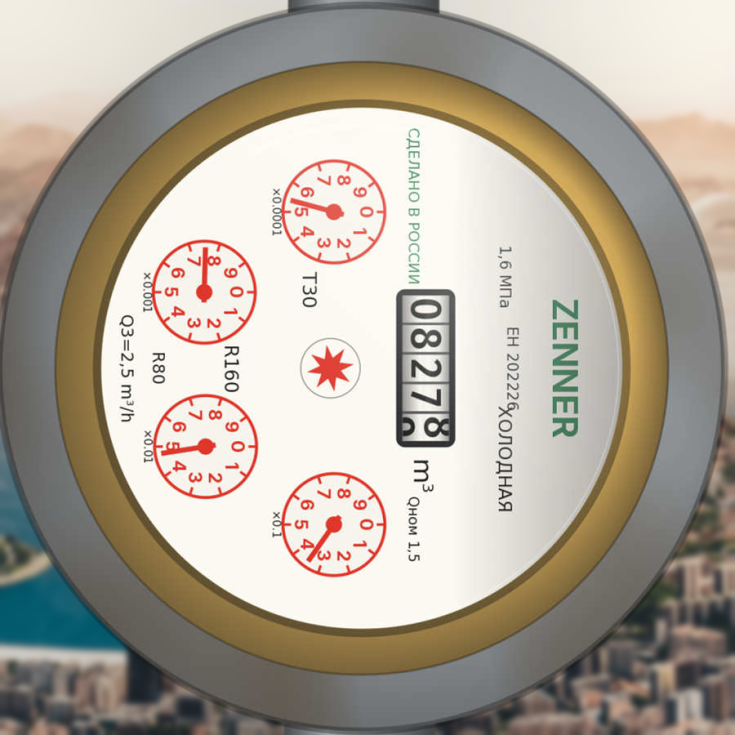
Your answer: 8278.3475,m³
